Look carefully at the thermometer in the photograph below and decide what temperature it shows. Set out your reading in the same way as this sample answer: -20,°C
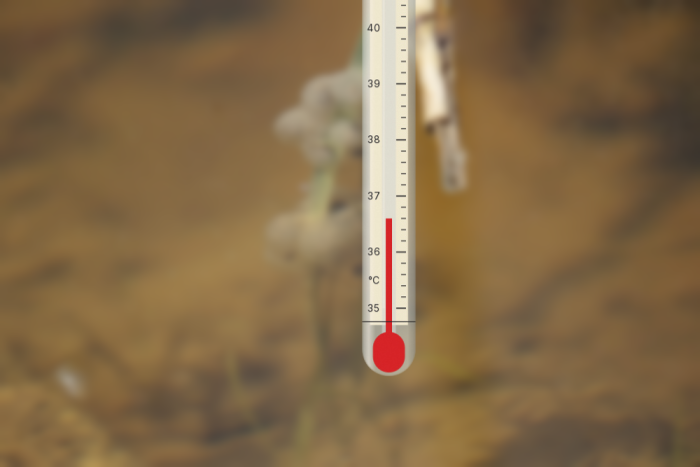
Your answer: 36.6,°C
